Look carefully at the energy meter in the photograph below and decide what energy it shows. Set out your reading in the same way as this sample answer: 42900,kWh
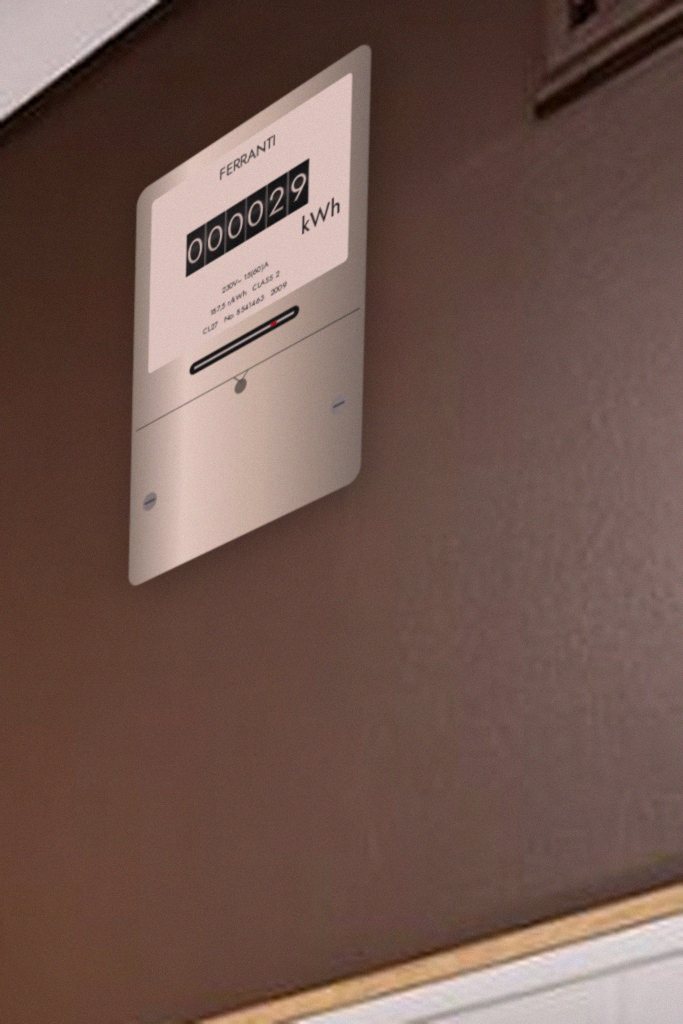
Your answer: 29,kWh
